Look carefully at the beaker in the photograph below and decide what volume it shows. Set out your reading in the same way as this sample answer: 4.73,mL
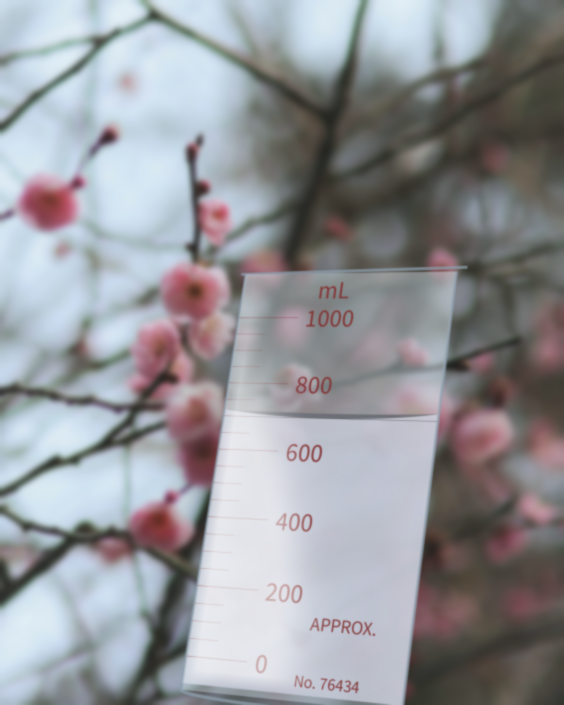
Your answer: 700,mL
